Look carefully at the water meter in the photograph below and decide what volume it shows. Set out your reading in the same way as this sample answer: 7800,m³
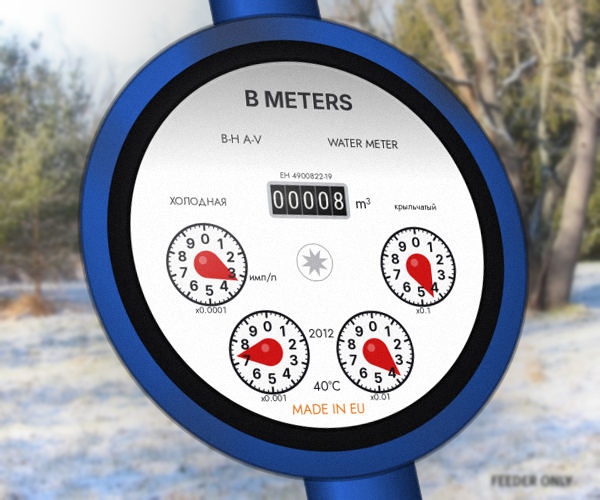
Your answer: 8.4373,m³
